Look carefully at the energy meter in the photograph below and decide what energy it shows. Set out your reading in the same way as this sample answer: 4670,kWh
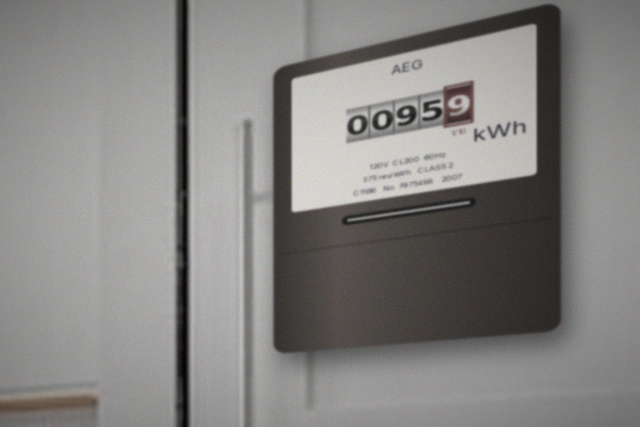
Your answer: 95.9,kWh
